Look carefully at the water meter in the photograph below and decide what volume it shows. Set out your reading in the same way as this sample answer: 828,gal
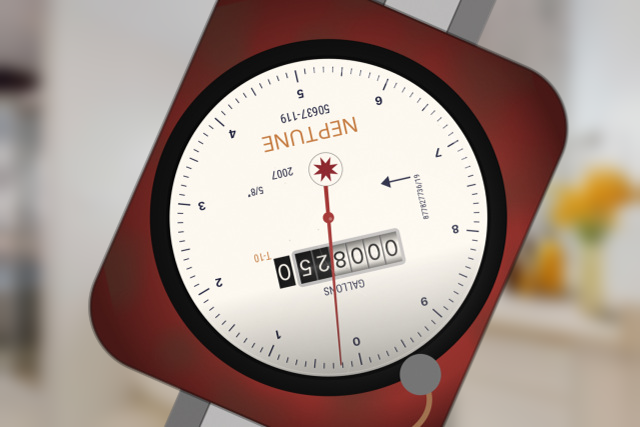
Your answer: 8250.2,gal
